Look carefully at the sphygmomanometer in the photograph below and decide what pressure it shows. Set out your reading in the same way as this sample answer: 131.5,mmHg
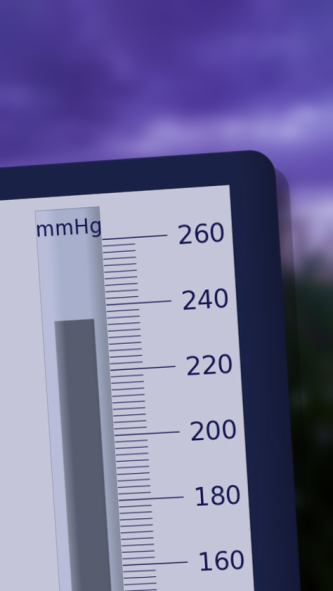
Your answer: 236,mmHg
